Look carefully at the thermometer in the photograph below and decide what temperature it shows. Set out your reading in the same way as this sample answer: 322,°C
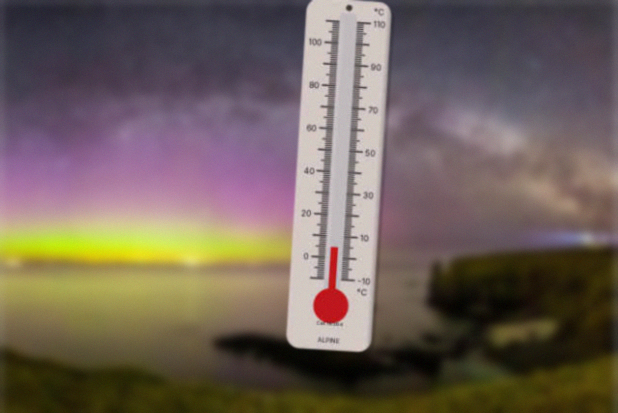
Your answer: 5,°C
